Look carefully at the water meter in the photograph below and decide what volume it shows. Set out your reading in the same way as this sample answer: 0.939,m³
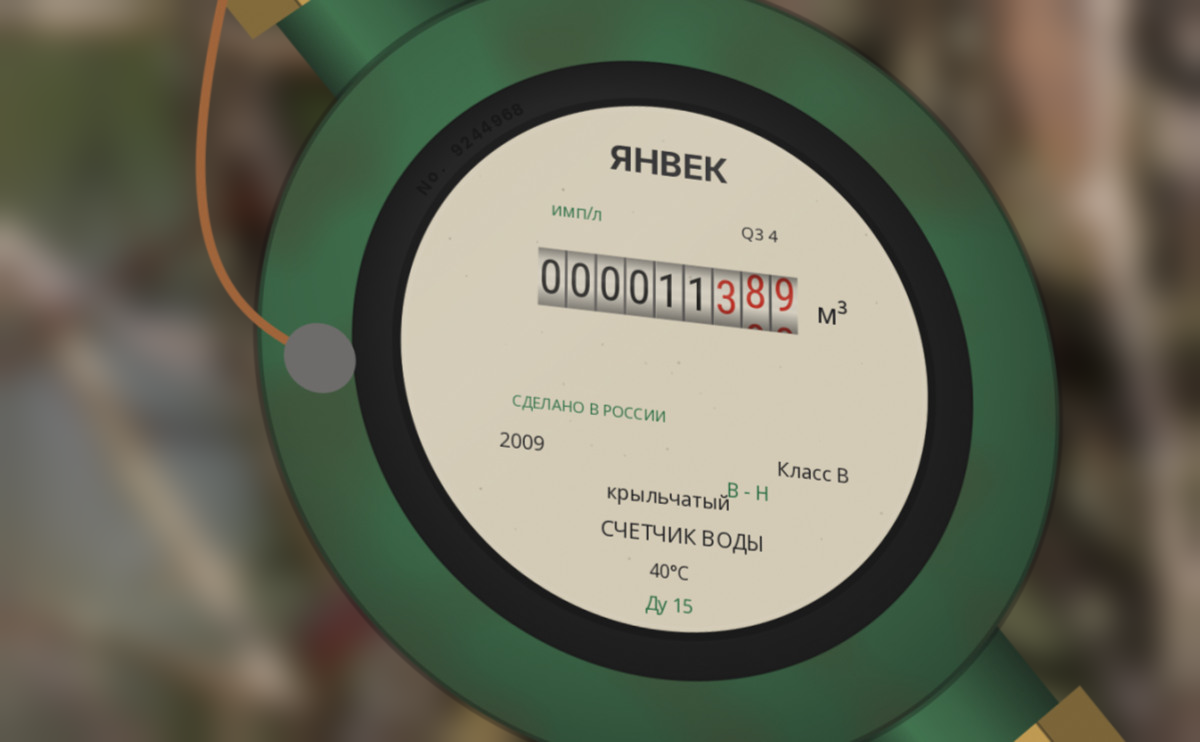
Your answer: 11.389,m³
